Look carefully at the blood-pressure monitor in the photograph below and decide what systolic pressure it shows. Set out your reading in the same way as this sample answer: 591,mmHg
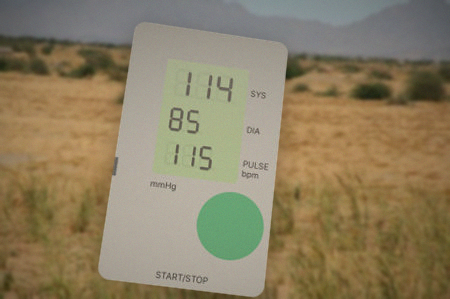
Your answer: 114,mmHg
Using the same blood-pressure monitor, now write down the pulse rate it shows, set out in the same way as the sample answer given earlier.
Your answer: 115,bpm
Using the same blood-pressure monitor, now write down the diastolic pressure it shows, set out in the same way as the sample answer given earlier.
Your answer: 85,mmHg
